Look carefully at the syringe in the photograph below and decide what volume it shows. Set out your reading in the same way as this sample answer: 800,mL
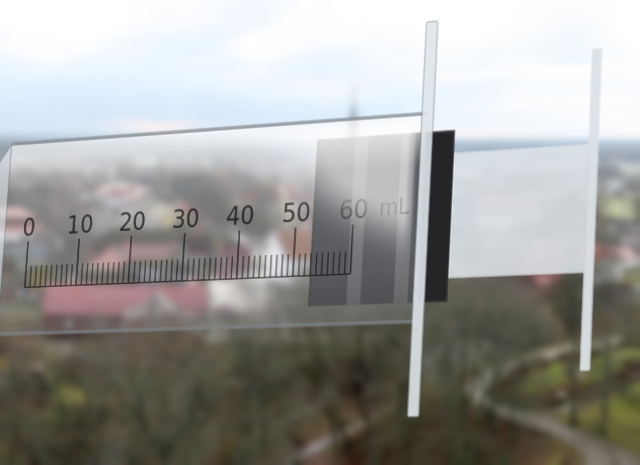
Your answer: 53,mL
